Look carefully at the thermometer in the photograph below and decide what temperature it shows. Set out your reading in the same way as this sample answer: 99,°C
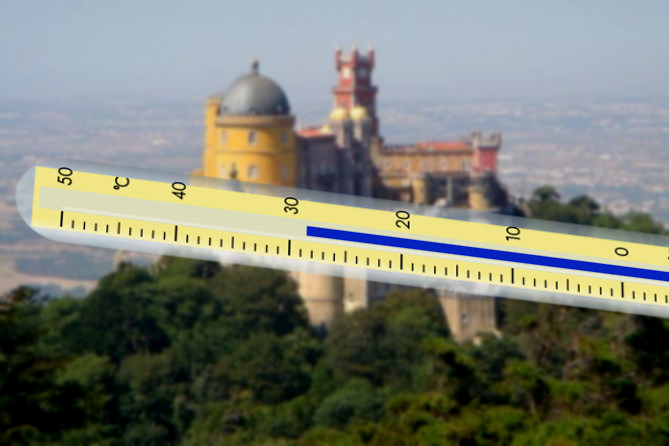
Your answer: 28.5,°C
